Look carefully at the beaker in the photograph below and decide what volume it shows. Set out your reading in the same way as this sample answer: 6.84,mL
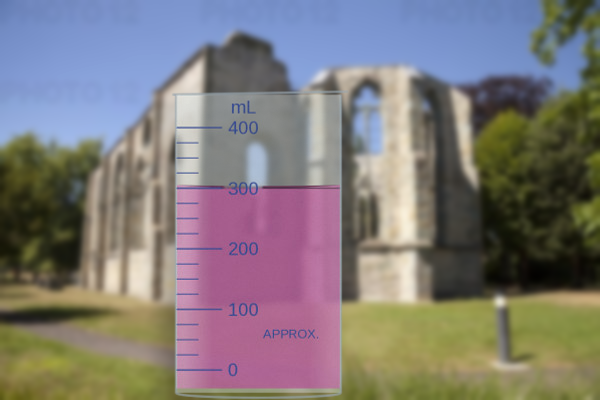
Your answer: 300,mL
